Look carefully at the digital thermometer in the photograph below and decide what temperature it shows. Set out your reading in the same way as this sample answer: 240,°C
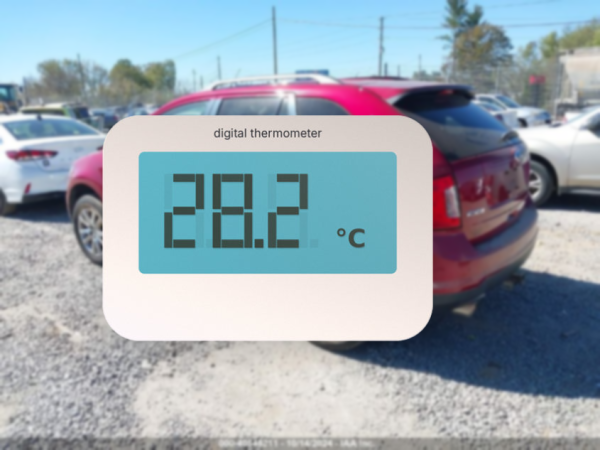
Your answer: 28.2,°C
